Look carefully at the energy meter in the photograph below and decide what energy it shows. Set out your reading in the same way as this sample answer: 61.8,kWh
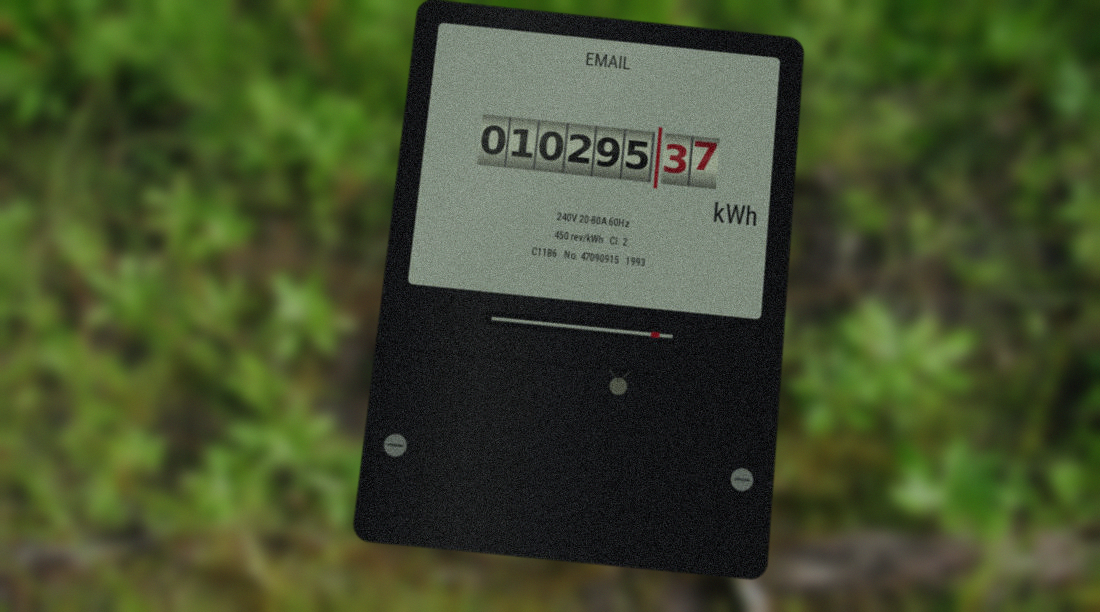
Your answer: 10295.37,kWh
